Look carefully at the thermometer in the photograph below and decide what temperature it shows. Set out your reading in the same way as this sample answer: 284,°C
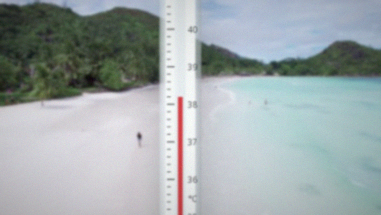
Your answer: 38.2,°C
